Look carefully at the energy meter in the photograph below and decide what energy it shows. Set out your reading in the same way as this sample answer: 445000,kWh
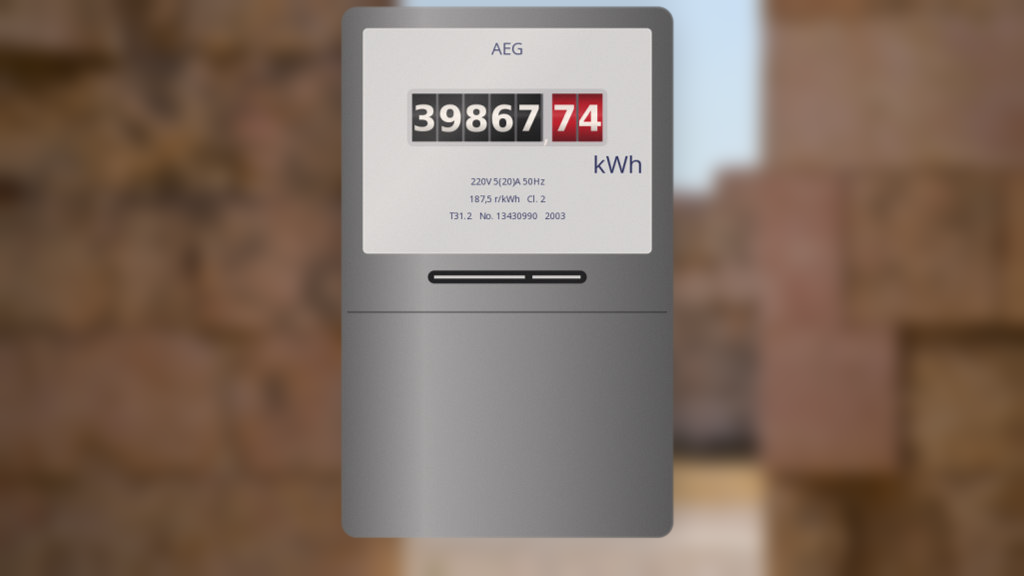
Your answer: 39867.74,kWh
